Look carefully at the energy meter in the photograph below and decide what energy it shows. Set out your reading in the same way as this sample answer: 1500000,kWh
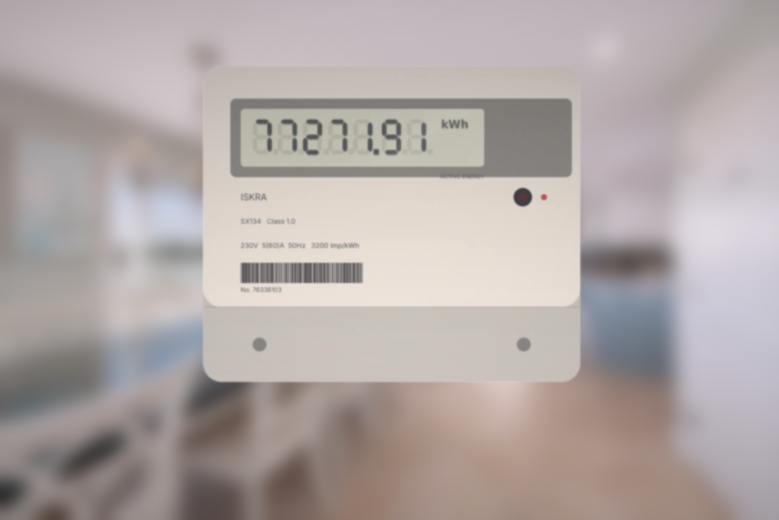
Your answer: 77271.91,kWh
